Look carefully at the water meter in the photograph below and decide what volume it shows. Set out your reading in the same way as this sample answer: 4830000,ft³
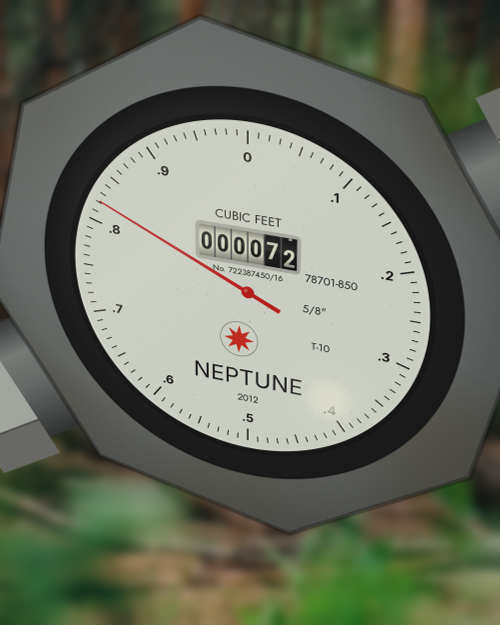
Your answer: 71.82,ft³
